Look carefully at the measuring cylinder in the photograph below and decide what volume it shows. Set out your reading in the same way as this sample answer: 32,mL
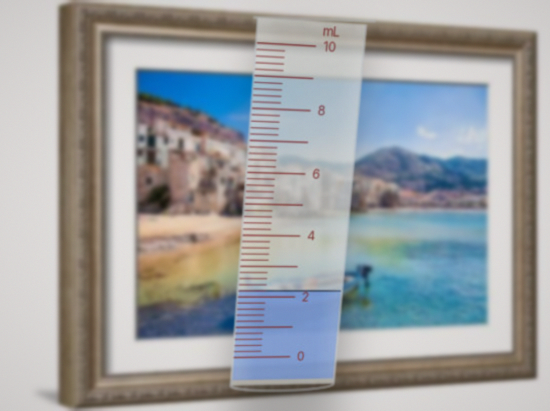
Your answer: 2.2,mL
